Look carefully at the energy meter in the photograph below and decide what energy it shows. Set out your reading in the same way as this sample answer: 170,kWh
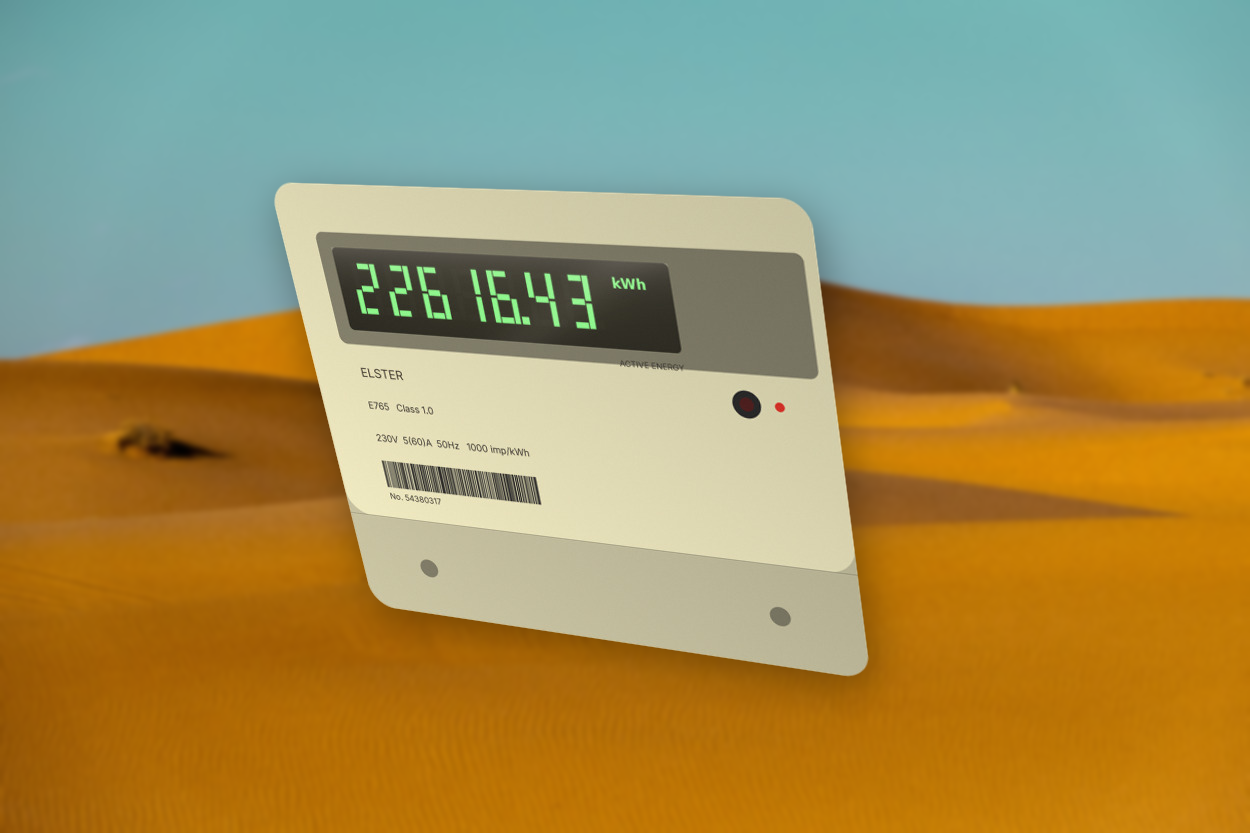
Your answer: 22616.43,kWh
